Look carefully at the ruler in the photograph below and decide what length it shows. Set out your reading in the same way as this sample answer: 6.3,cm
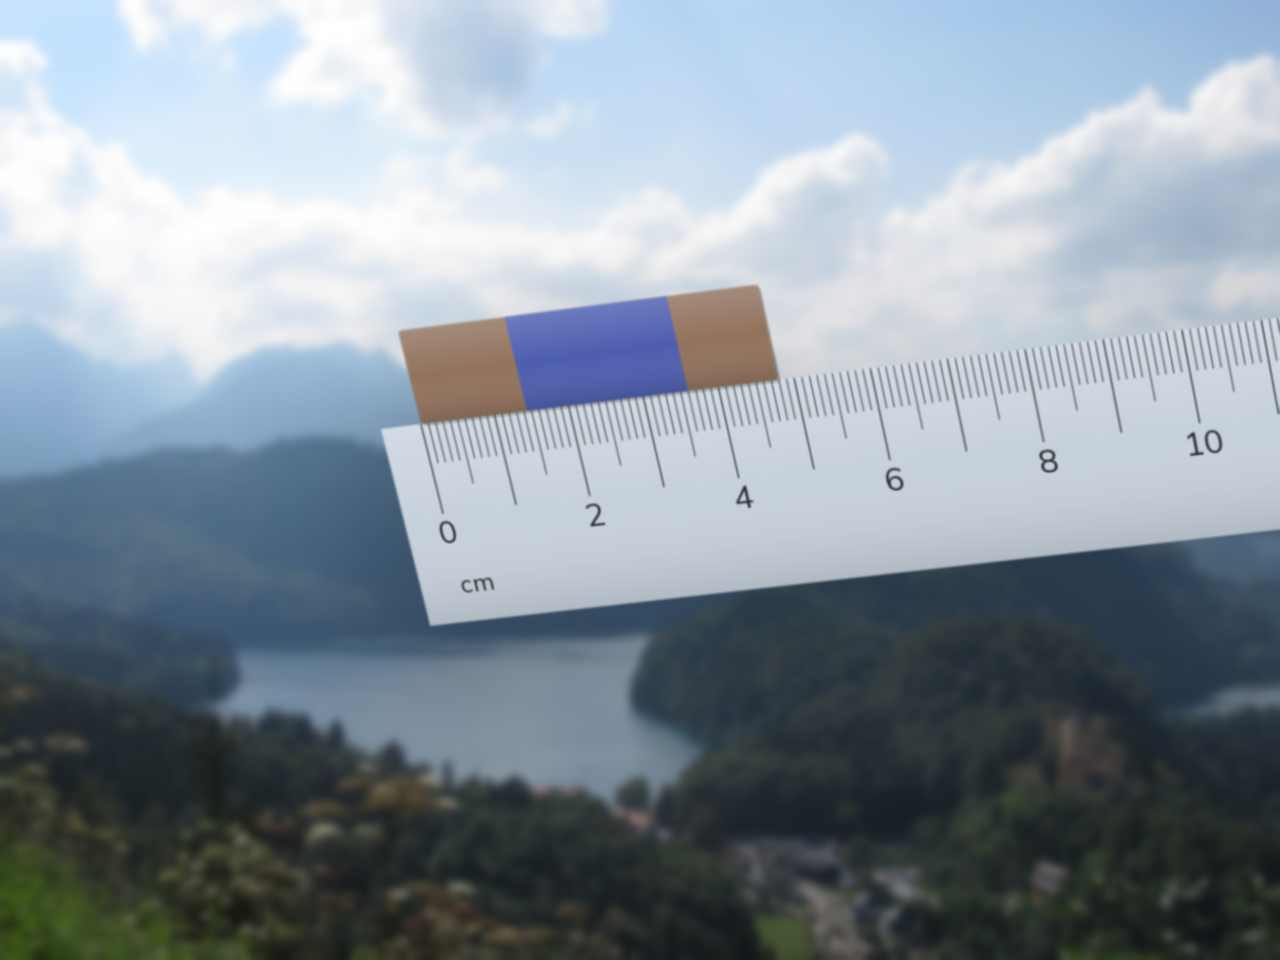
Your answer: 4.8,cm
